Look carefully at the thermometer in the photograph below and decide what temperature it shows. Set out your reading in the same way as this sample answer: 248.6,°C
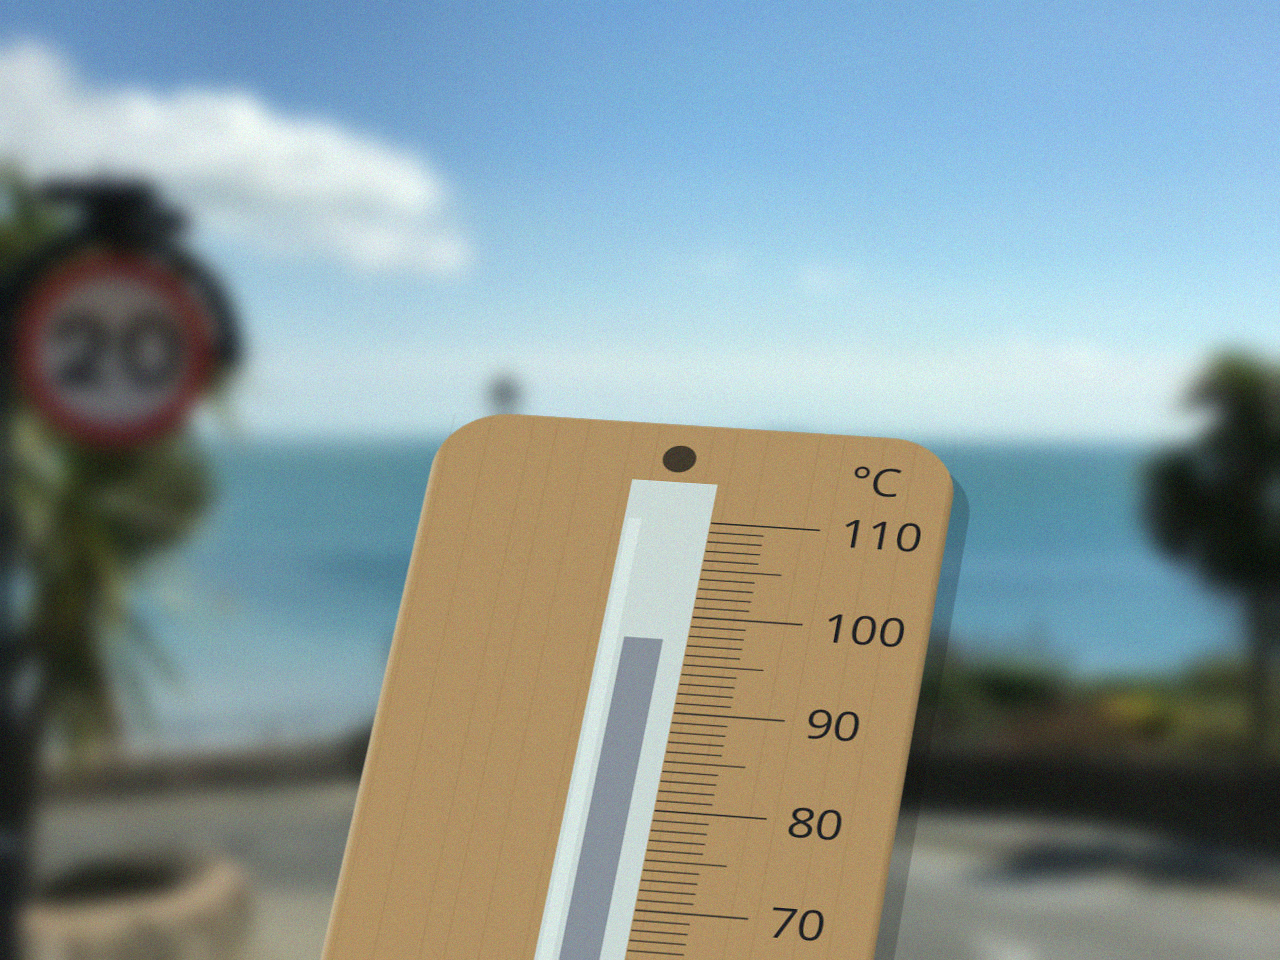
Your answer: 97.5,°C
